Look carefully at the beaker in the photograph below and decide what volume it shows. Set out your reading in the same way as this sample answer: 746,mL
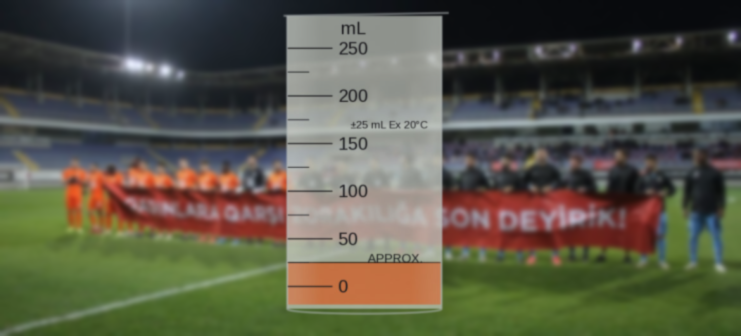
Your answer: 25,mL
